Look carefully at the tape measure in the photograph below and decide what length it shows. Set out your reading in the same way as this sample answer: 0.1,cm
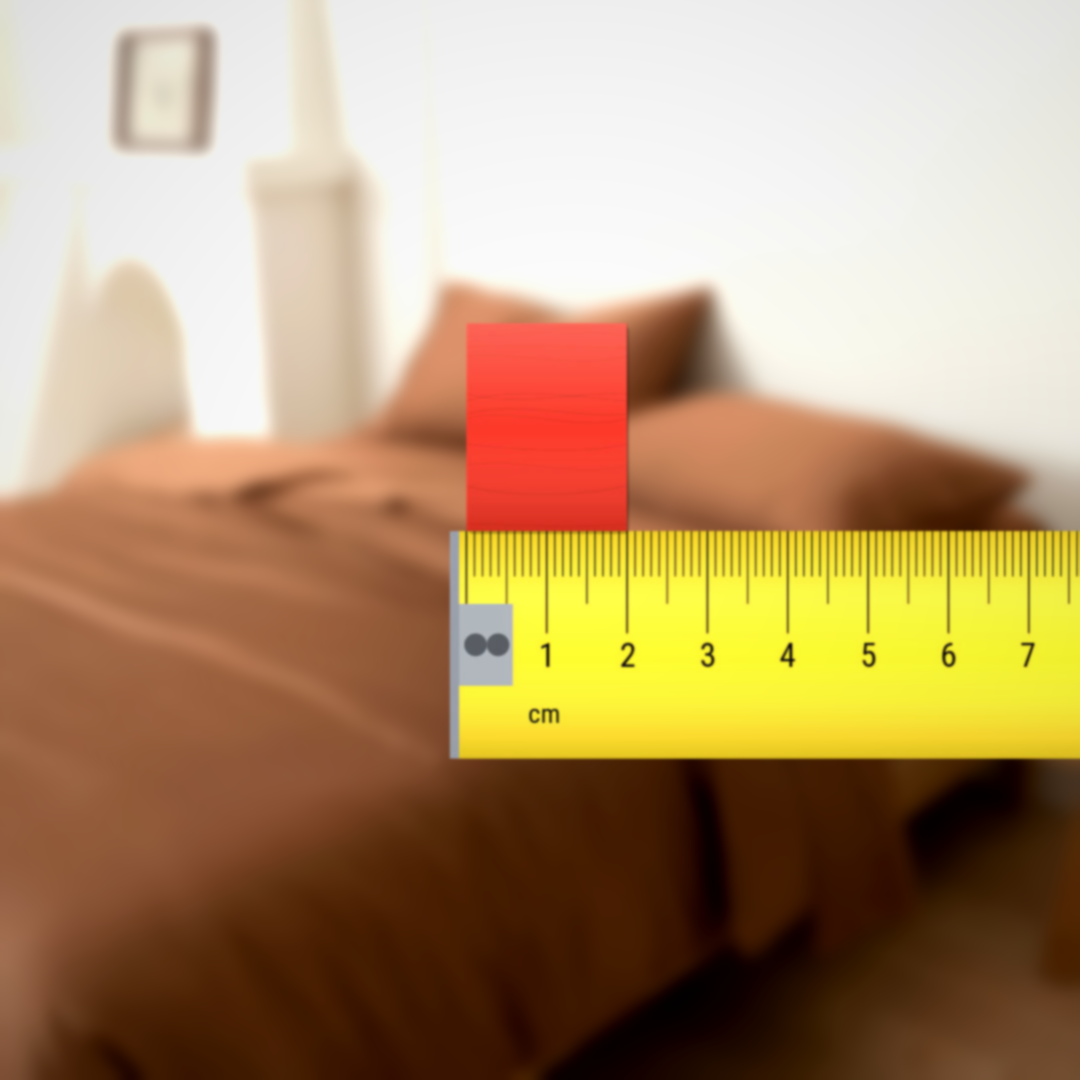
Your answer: 2,cm
